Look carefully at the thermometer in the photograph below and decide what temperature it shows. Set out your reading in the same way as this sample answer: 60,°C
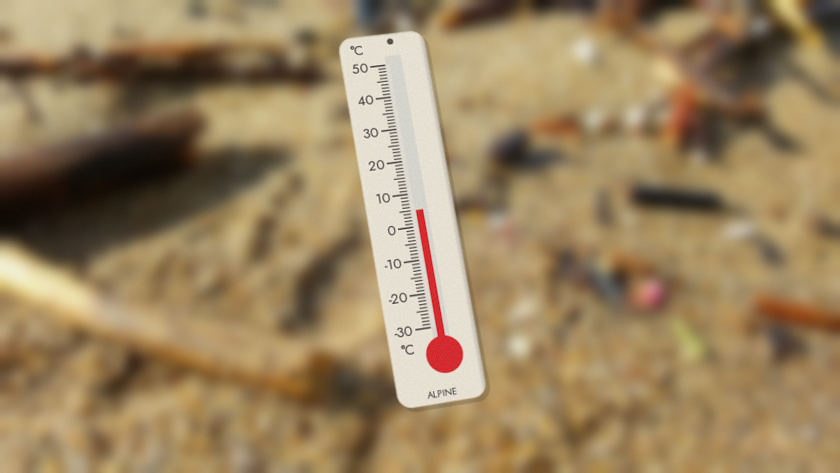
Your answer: 5,°C
